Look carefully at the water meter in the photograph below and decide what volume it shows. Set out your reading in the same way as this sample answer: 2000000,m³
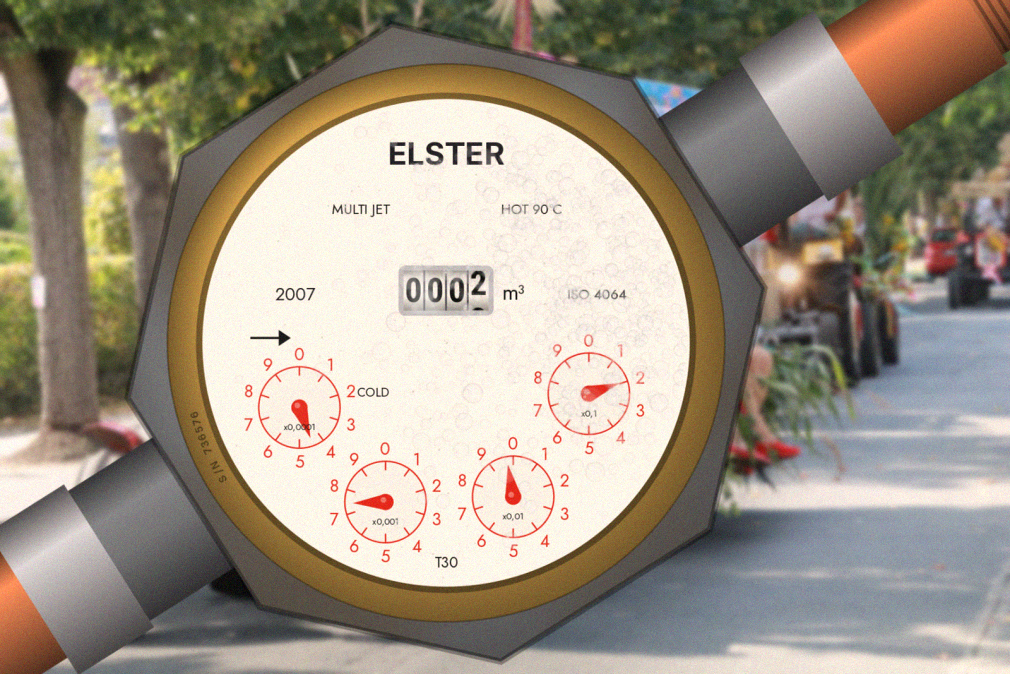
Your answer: 2.1974,m³
